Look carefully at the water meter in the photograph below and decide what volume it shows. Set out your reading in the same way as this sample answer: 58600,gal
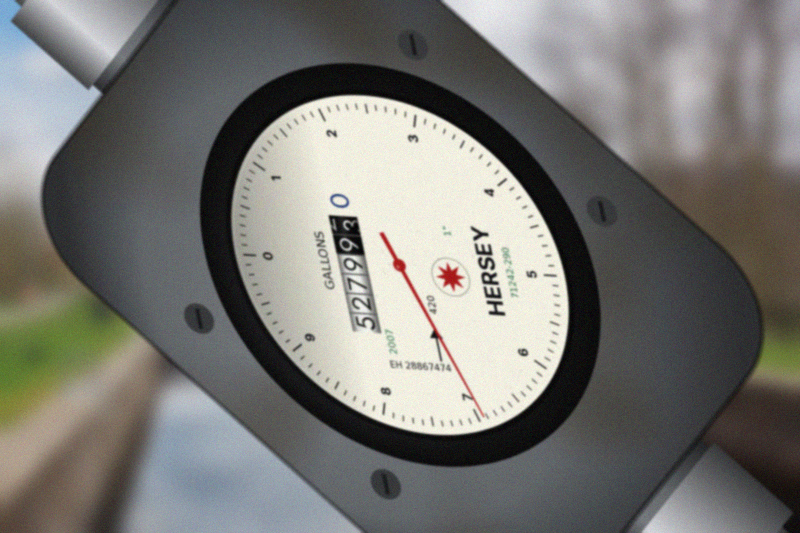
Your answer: 5279926.9,gal
